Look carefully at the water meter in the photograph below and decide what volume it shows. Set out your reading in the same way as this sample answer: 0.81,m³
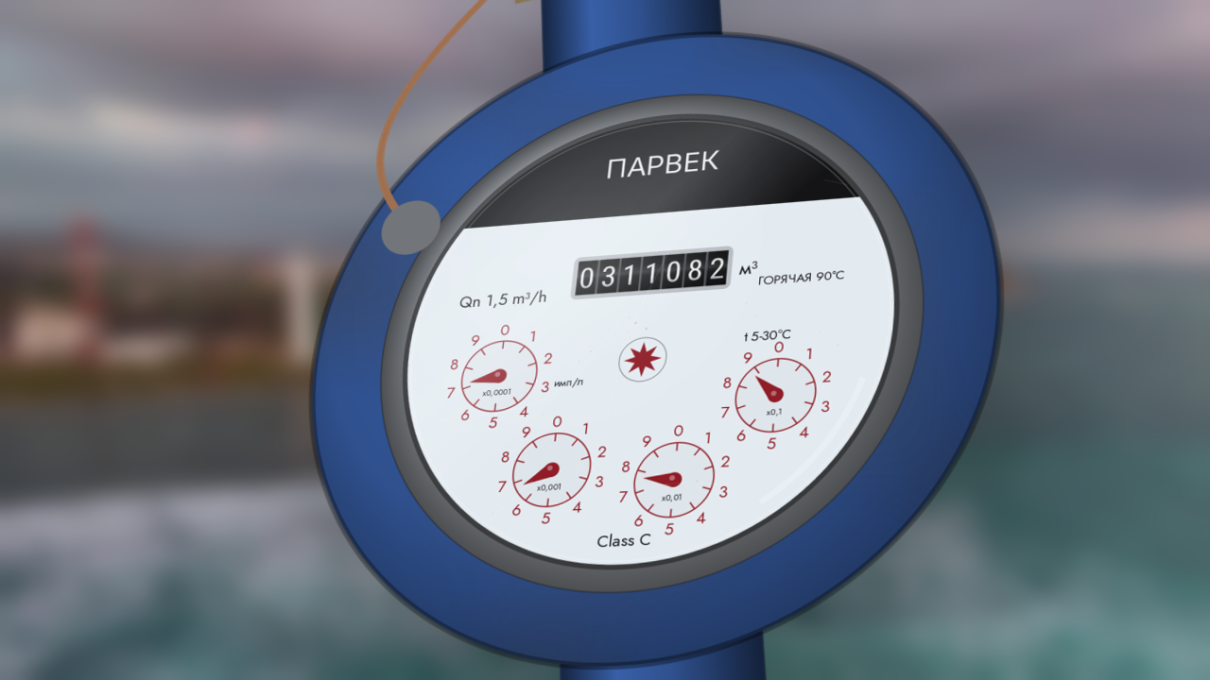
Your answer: 311082.8767,m³
